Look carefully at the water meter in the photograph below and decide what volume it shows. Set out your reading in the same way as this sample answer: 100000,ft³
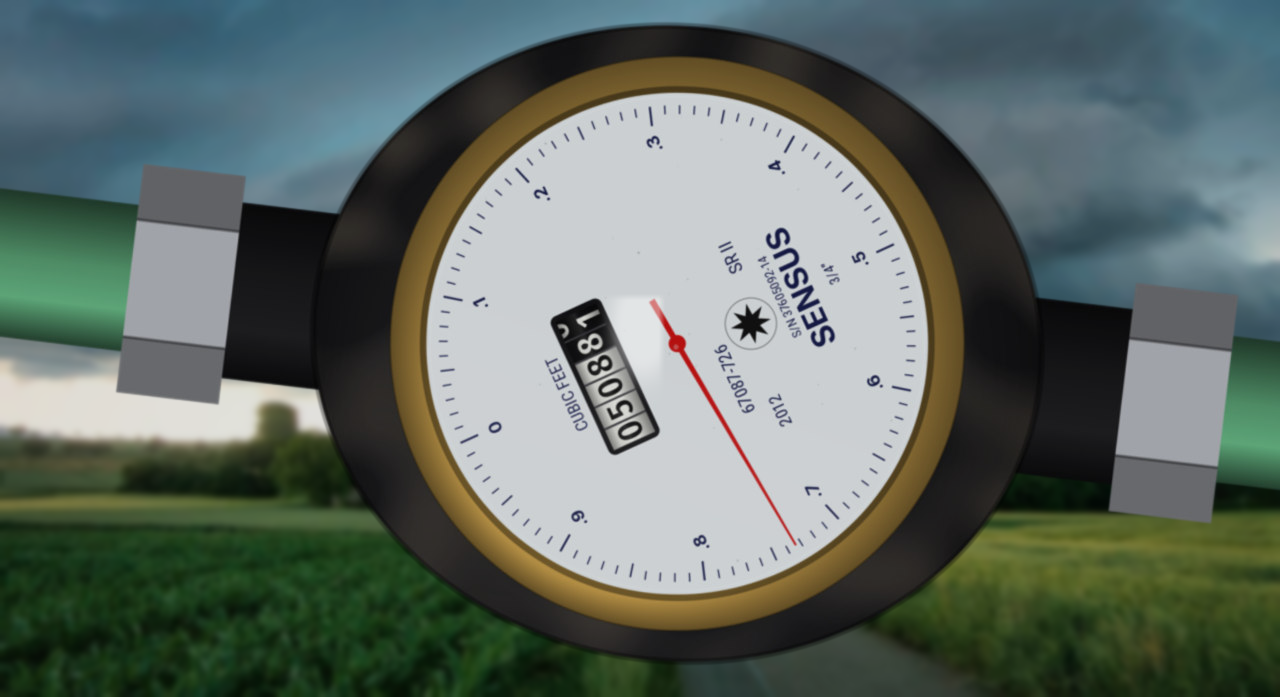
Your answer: 50880.73,ft³
